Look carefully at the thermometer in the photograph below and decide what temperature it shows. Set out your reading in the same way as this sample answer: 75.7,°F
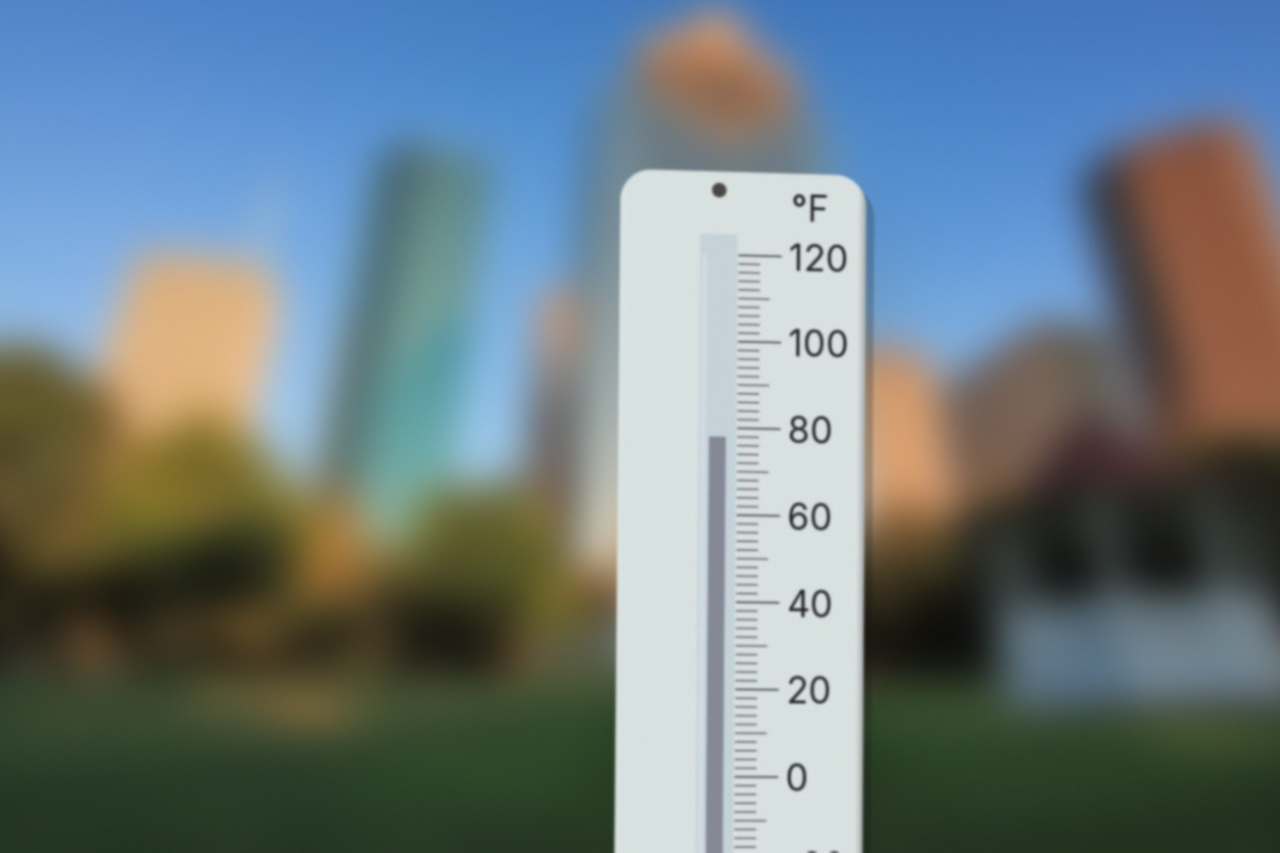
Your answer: 78,°F
